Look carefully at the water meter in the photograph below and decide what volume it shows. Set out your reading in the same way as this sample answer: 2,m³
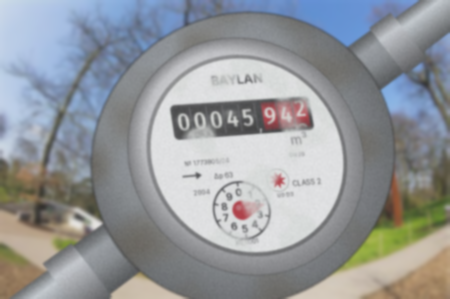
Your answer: 45.9422,m³
